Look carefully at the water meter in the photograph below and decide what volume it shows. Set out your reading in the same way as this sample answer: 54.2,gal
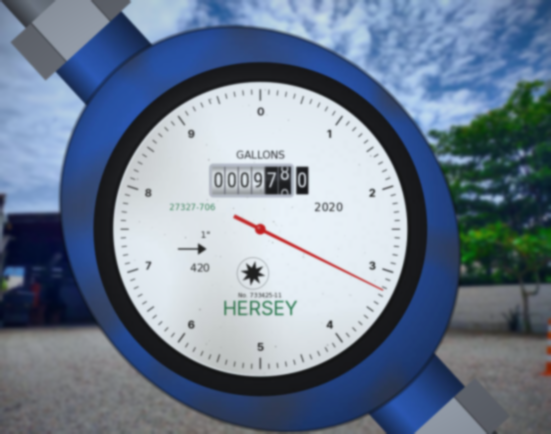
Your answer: 9783.2,gal
